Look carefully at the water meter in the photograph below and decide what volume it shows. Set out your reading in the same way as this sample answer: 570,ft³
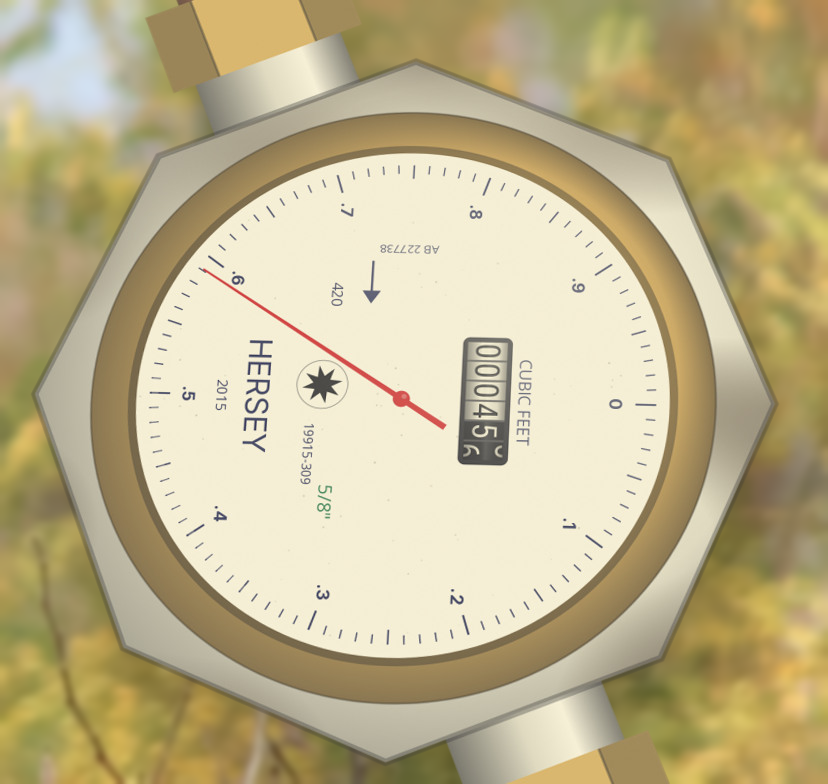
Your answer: 455.59,ft³
